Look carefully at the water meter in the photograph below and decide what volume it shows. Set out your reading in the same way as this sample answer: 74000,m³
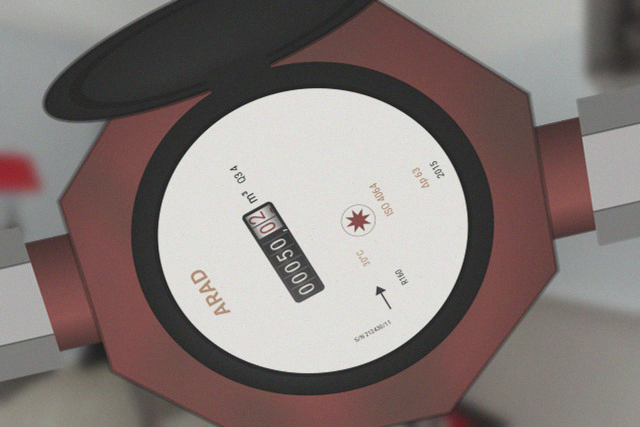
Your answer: 50.02,m³
